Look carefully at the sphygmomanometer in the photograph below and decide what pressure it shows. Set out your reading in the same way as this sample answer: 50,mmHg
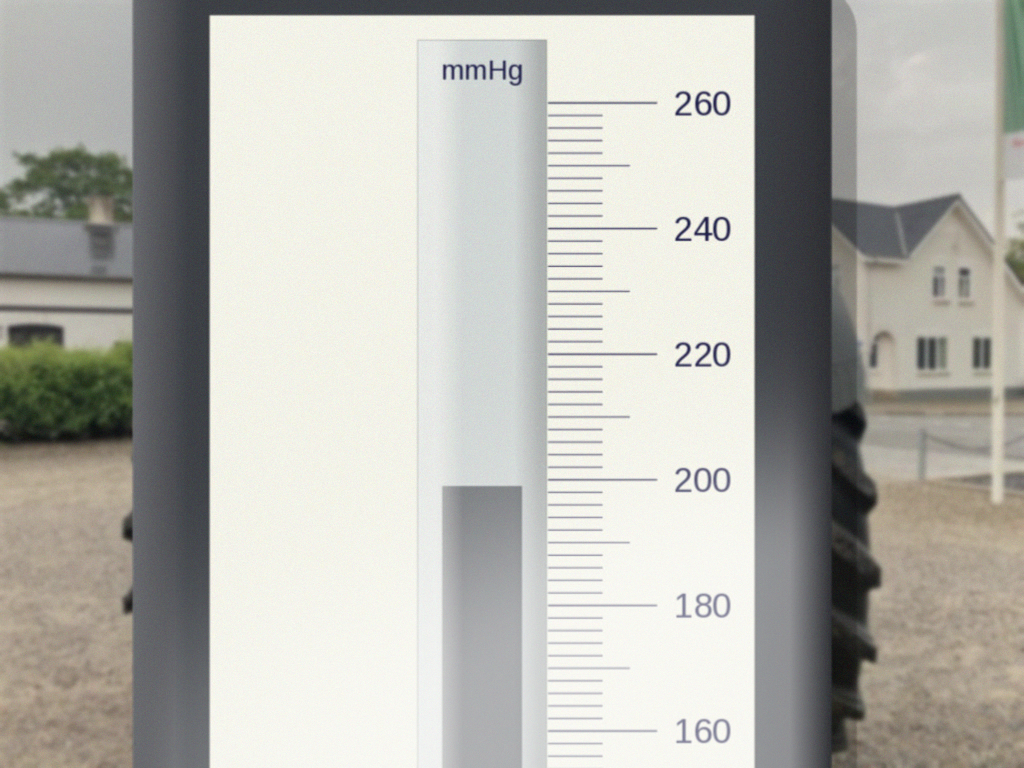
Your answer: 199,mmHg
